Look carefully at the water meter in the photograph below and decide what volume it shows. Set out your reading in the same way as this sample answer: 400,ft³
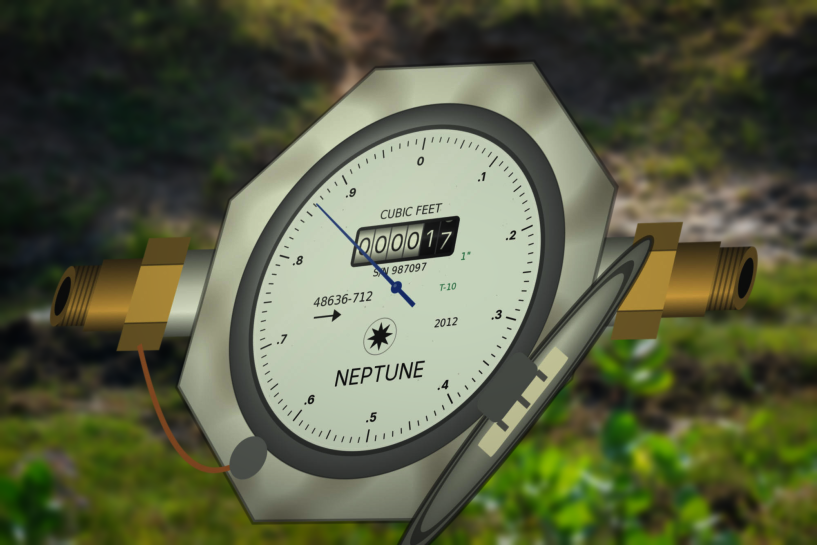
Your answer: 16.86,ft³
